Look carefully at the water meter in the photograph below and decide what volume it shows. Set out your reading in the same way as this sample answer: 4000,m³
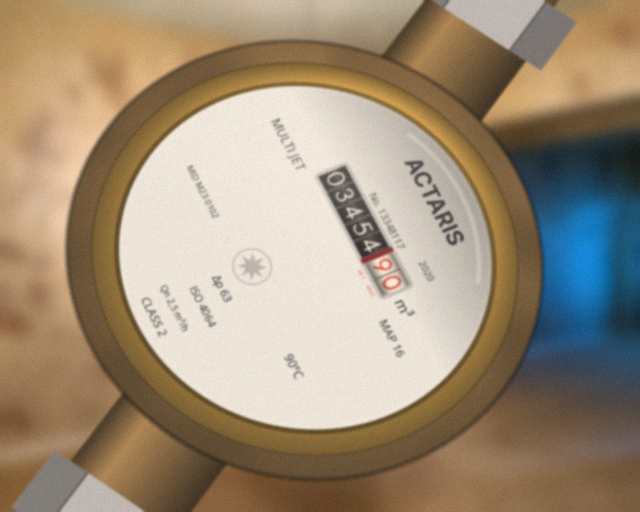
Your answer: 3454.90,m³
